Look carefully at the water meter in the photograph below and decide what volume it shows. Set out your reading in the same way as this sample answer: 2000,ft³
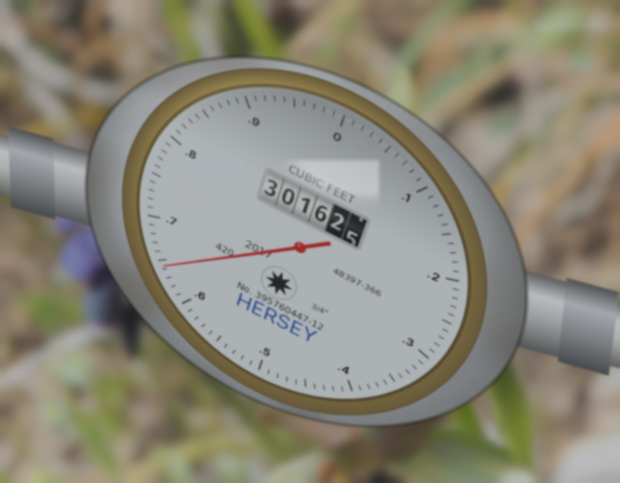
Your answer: 301624.64,ft³
